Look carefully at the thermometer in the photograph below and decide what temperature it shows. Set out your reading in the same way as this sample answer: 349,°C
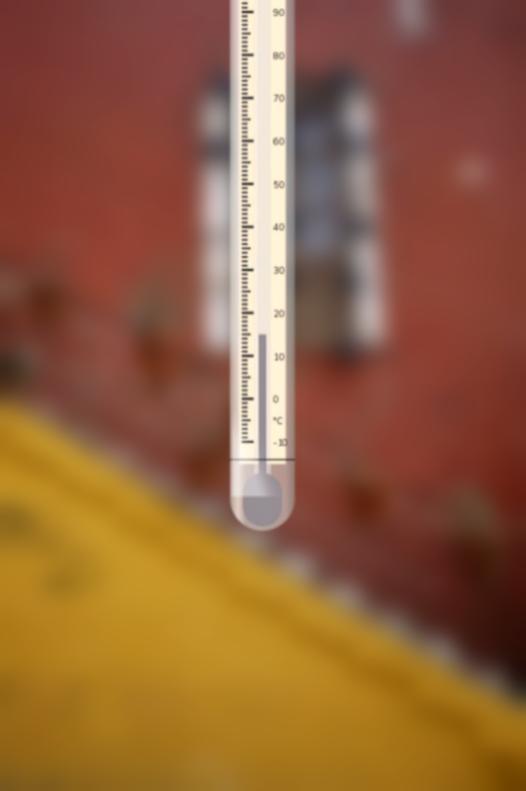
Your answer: 15,°C
